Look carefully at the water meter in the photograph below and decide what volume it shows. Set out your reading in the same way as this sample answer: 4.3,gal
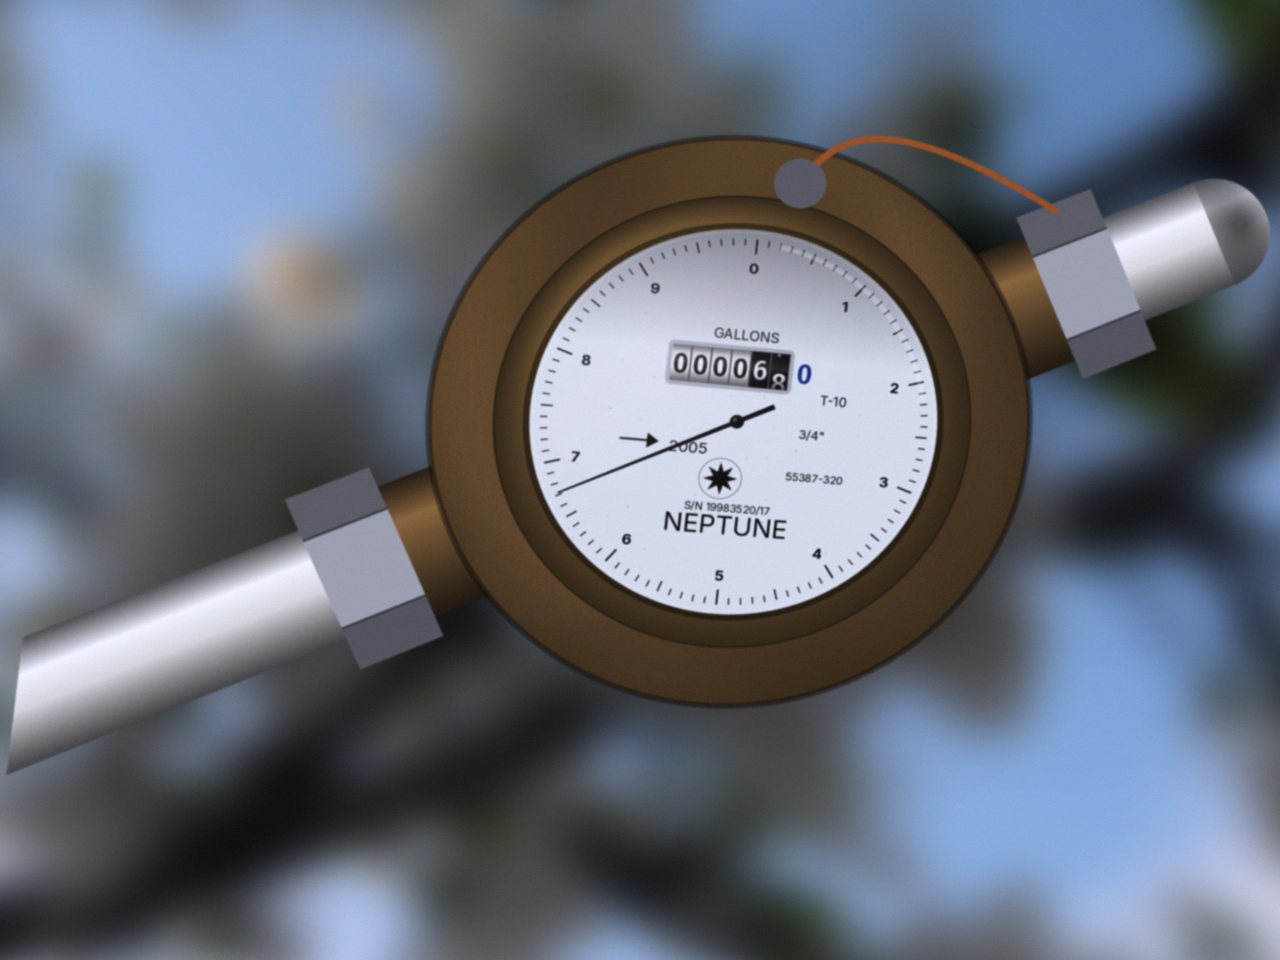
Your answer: 676.7,gal
